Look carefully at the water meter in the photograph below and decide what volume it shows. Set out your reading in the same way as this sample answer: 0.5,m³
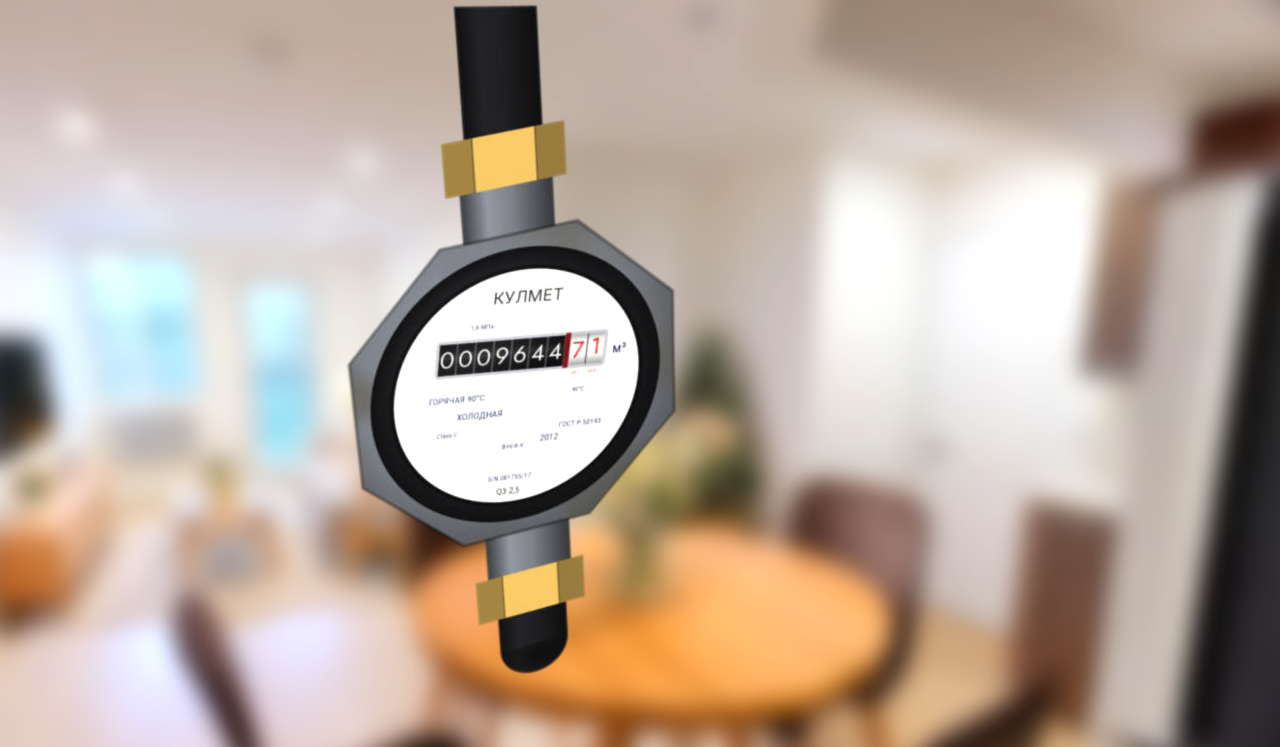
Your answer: 9644.71,m³
